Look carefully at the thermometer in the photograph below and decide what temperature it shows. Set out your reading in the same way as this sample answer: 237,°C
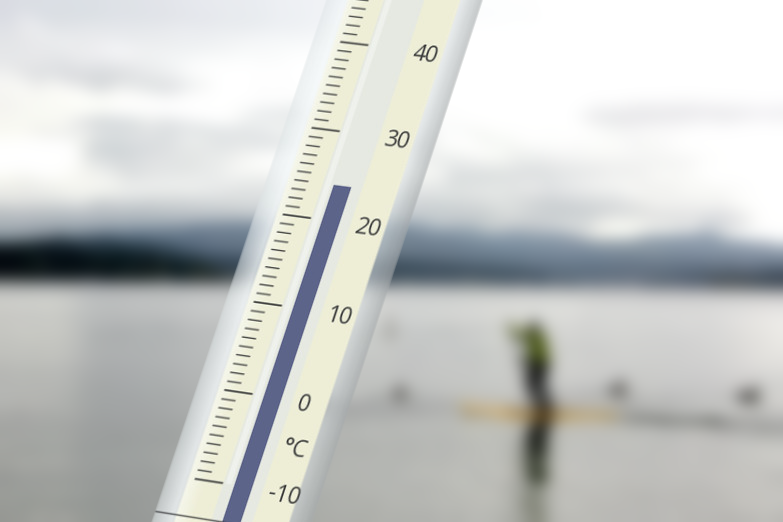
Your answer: 24,°C
